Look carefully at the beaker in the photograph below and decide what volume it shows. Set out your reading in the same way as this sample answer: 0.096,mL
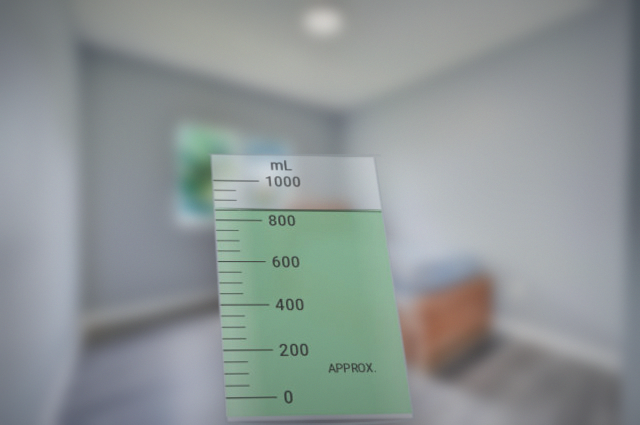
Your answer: 850,mL
